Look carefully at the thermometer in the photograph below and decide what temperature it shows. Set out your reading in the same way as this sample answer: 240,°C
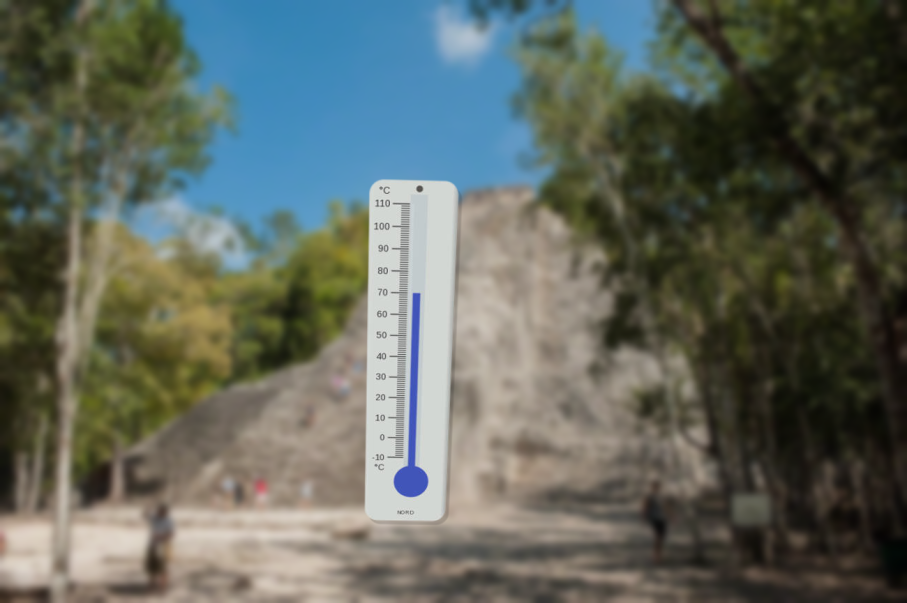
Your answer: 70,°C
